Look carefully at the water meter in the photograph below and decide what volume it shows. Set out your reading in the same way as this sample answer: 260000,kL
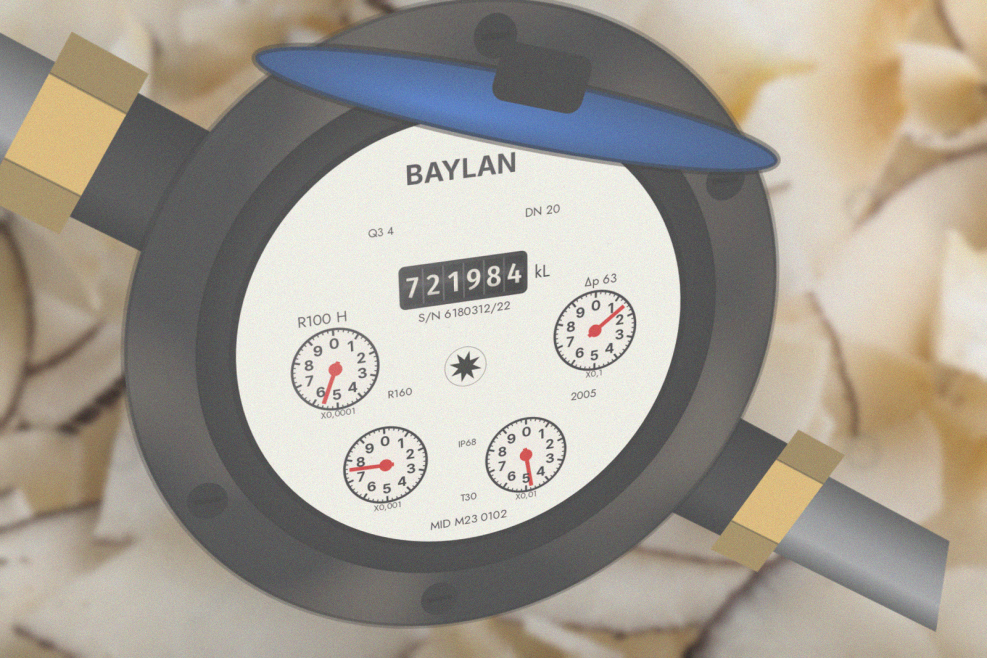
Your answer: 721984.1475,kL
